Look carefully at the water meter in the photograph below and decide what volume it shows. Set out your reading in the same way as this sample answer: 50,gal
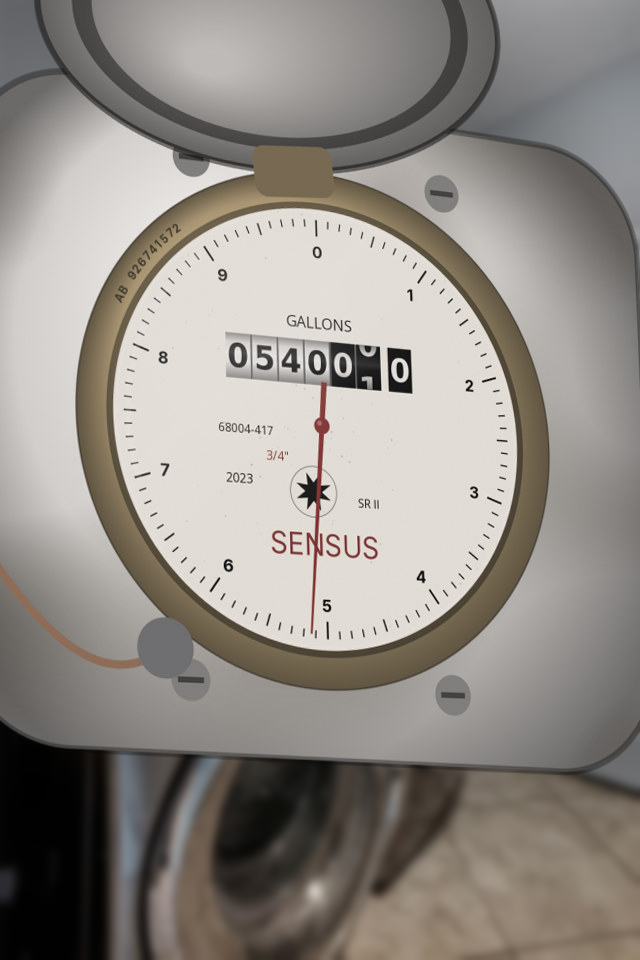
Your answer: 540005.1,gal
